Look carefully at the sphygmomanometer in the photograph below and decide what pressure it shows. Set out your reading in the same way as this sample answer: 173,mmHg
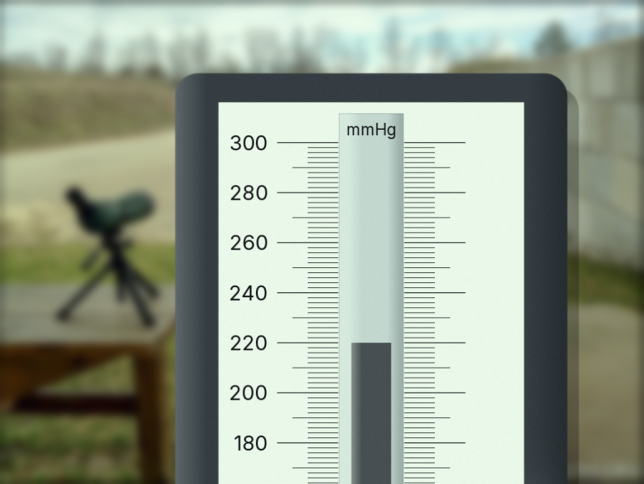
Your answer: 220,mmHg
